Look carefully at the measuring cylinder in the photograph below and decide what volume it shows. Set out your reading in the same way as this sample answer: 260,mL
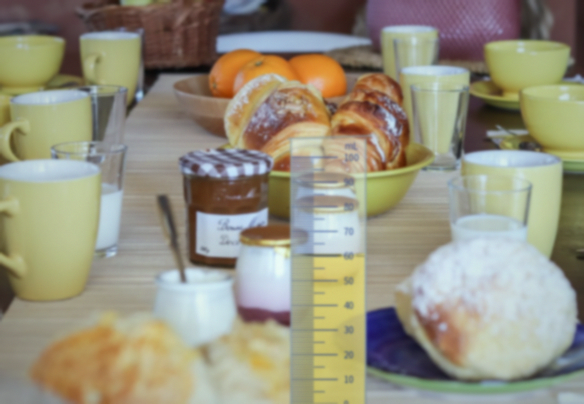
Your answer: 60,mL
